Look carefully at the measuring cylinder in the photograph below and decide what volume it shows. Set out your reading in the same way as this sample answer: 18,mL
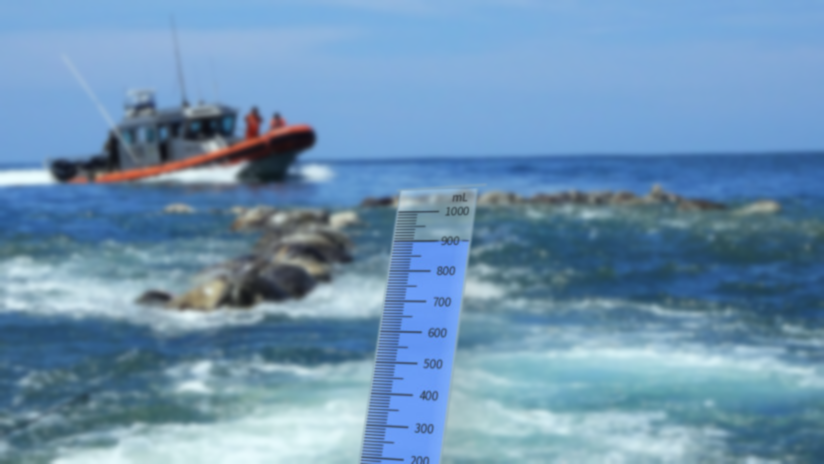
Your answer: 900,mL
